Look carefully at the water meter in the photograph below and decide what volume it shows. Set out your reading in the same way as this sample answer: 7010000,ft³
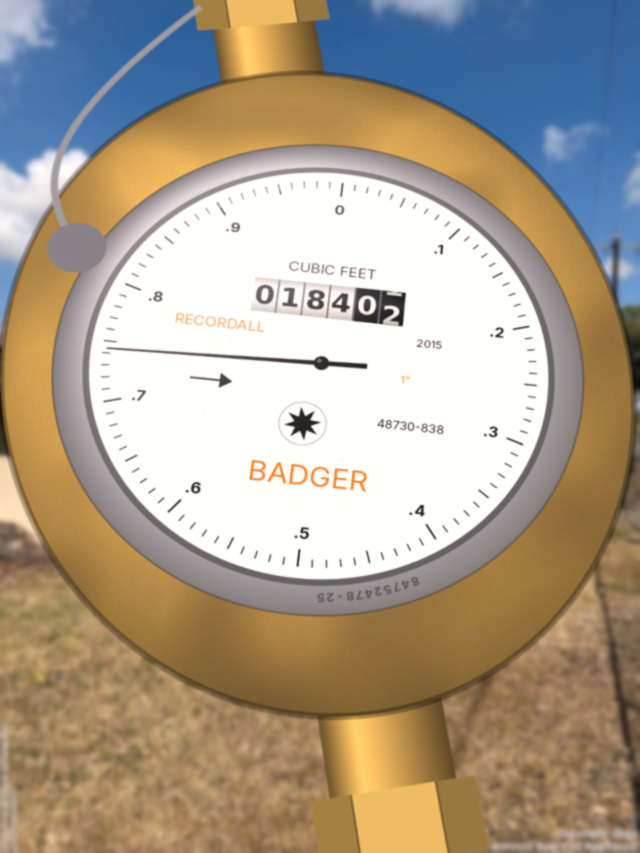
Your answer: 18401.74,ft³
